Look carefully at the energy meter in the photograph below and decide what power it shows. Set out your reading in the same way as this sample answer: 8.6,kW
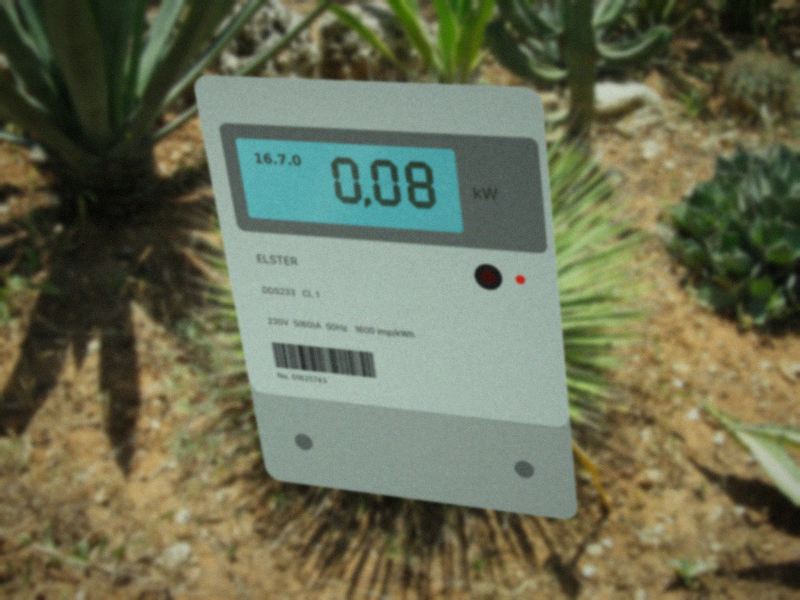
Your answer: 0.08,kW
